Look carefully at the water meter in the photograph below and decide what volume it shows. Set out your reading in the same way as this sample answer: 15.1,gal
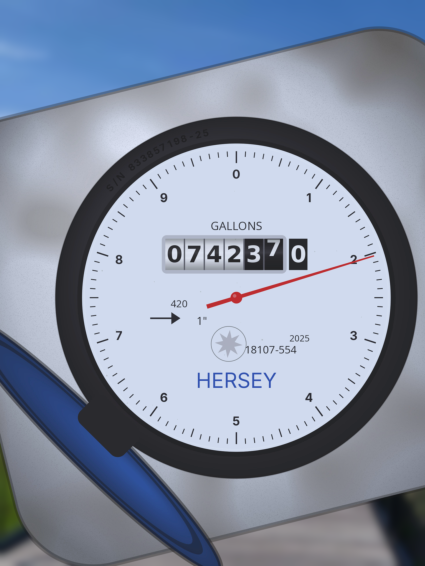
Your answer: 742372.0,gal
